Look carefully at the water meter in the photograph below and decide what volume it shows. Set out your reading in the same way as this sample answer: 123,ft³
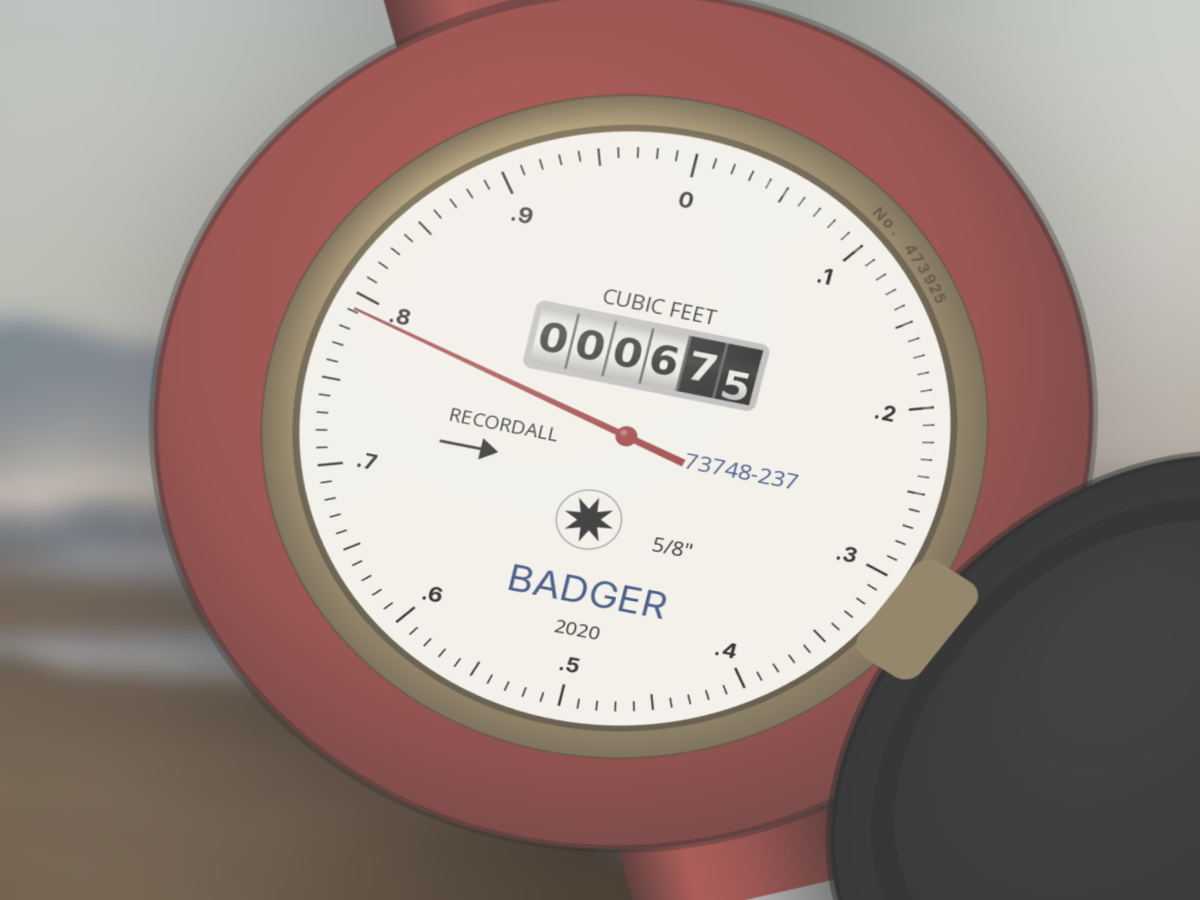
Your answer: 674.79,ft³
